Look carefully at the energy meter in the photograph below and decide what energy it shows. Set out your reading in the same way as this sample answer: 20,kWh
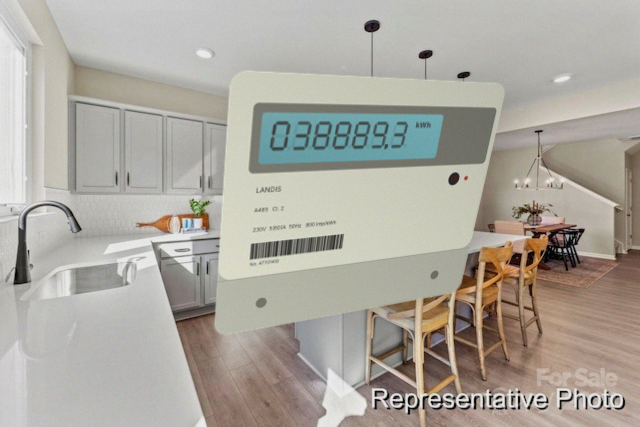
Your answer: 38889.3,kWh
